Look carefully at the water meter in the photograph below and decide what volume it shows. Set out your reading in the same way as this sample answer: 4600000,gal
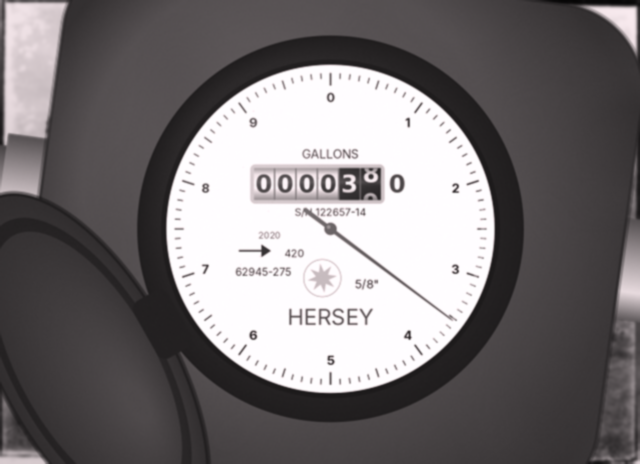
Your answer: 383.5,gal
